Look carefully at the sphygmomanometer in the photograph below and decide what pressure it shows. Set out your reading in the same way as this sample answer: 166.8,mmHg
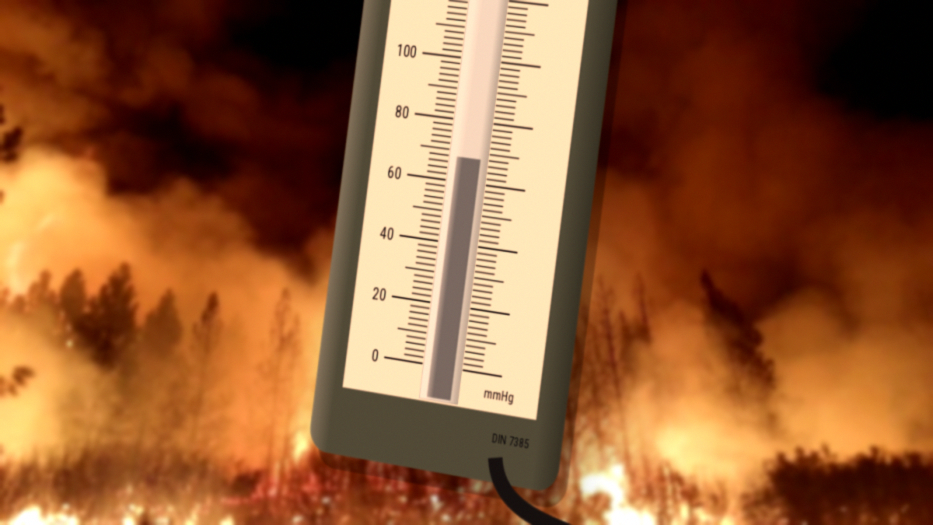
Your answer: 68,mmHg
